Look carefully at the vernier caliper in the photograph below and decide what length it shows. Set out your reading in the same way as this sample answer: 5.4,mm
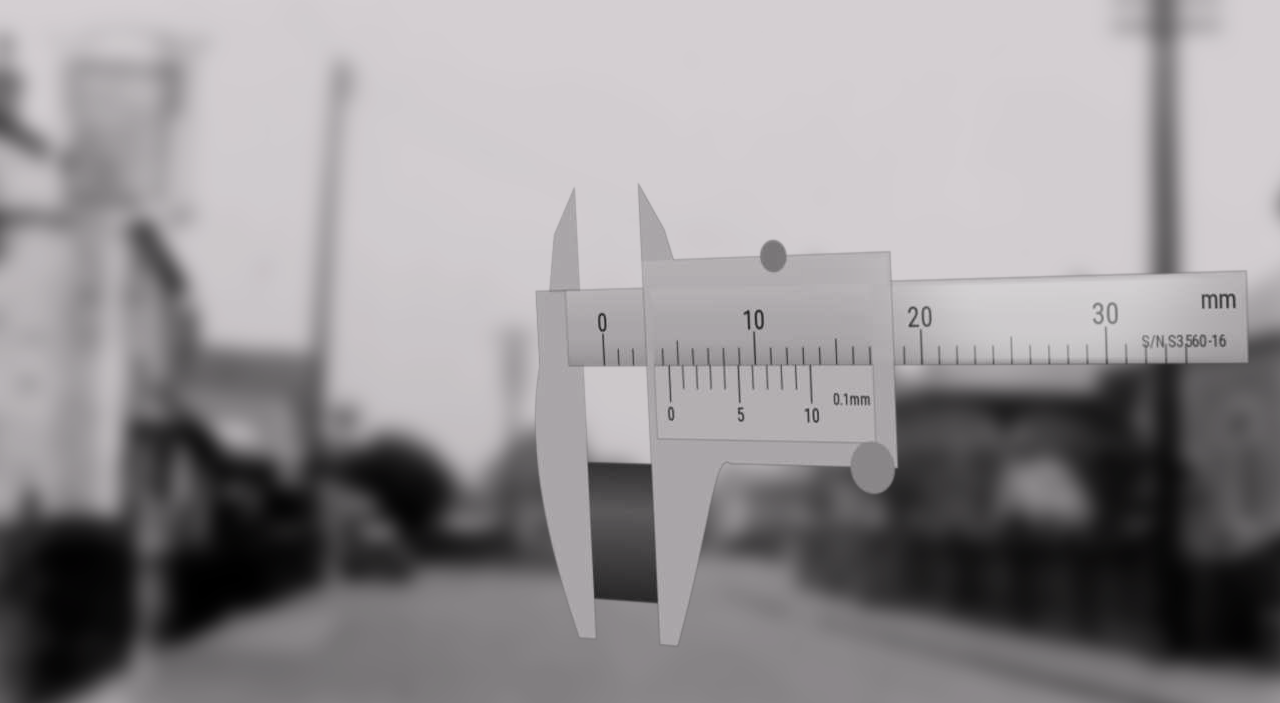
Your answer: 4.4,mm
